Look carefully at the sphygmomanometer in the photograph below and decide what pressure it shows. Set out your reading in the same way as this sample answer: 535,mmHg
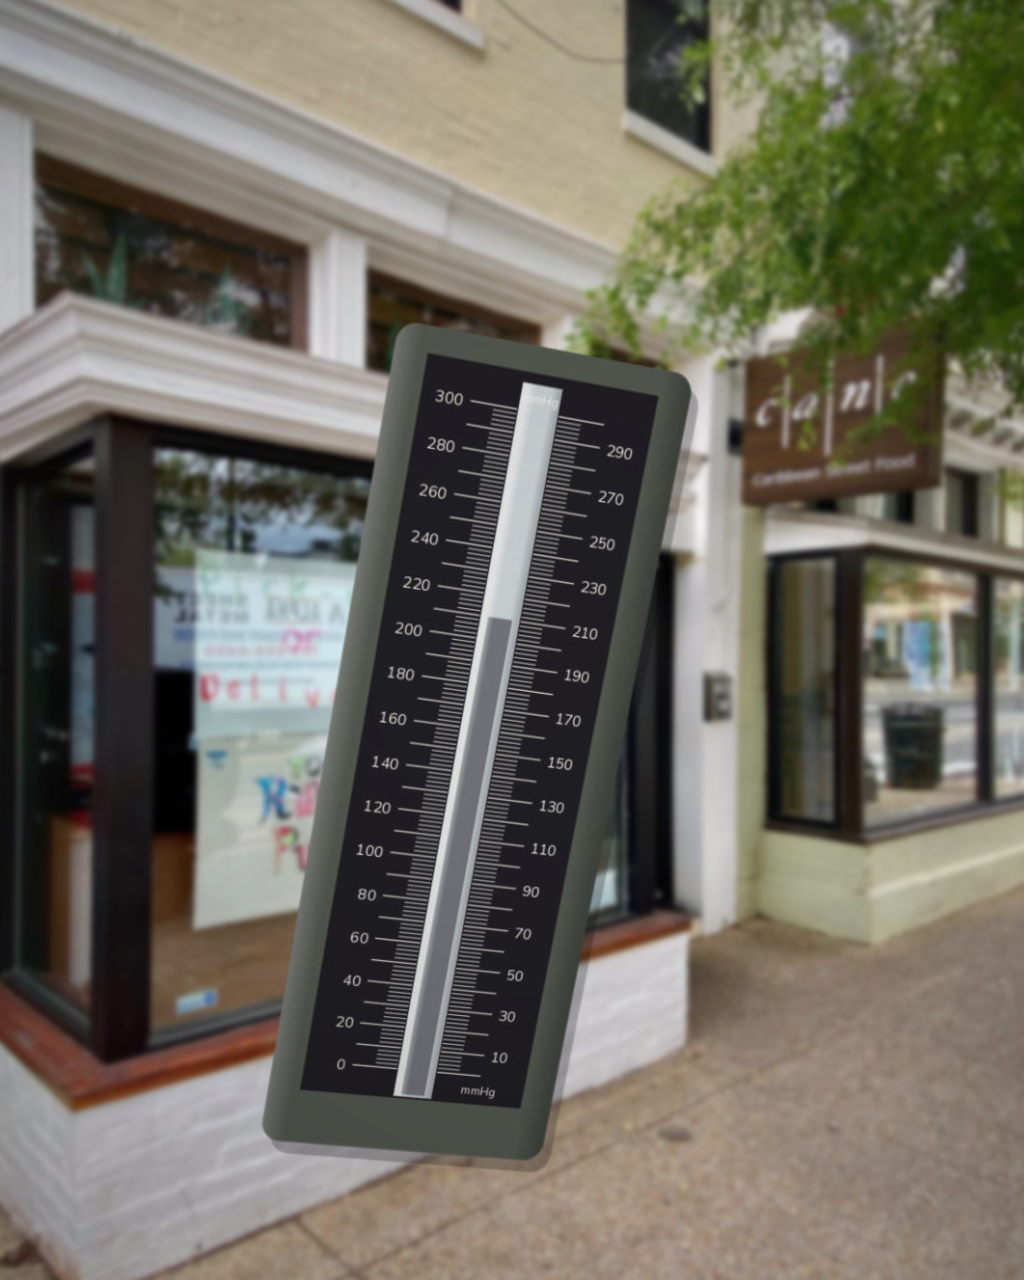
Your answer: 210,mmHg
